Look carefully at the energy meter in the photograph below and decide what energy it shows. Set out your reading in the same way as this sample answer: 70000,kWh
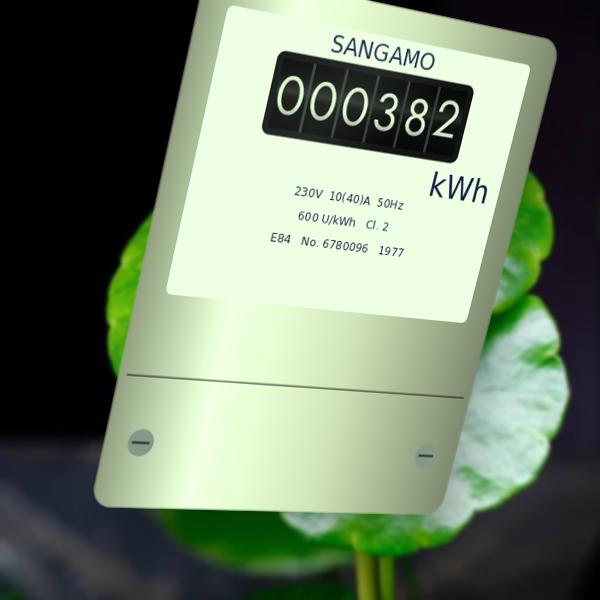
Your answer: 382,kWh
